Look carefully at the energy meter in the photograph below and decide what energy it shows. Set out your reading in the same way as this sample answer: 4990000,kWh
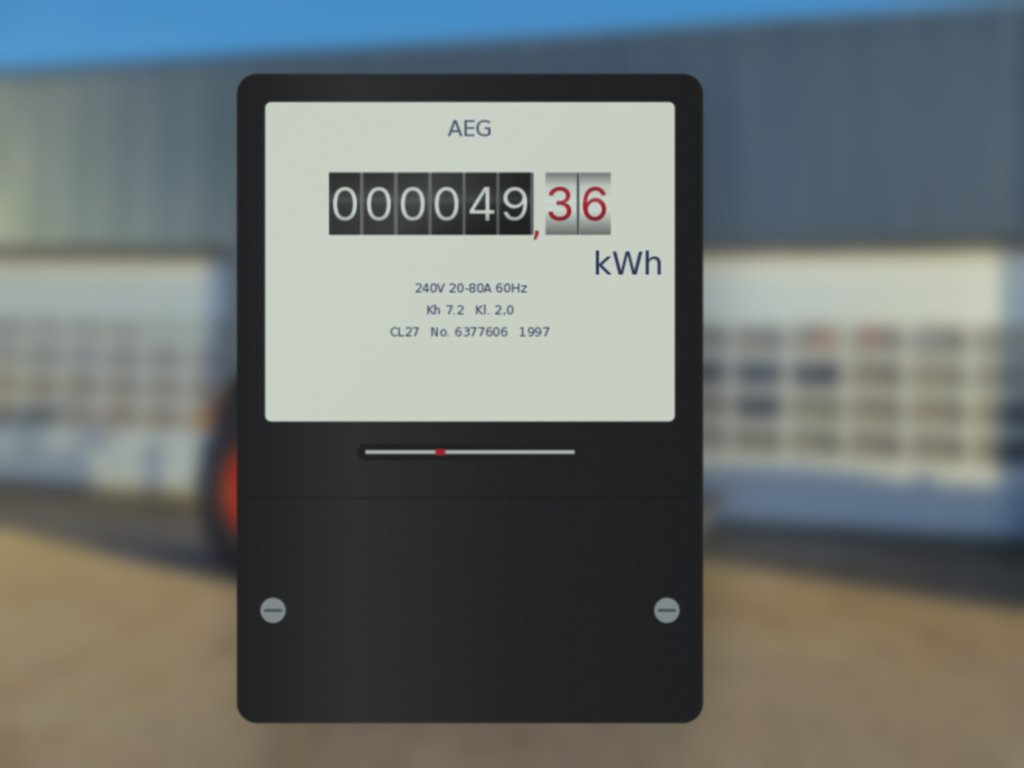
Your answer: 49.36,kWh
